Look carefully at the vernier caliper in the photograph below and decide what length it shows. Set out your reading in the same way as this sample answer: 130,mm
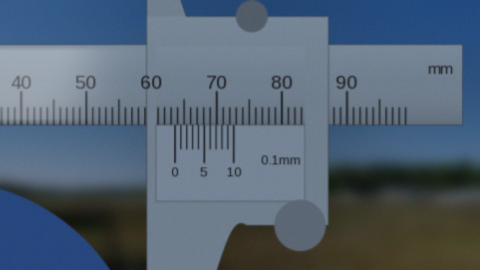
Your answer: 63.6,mm
